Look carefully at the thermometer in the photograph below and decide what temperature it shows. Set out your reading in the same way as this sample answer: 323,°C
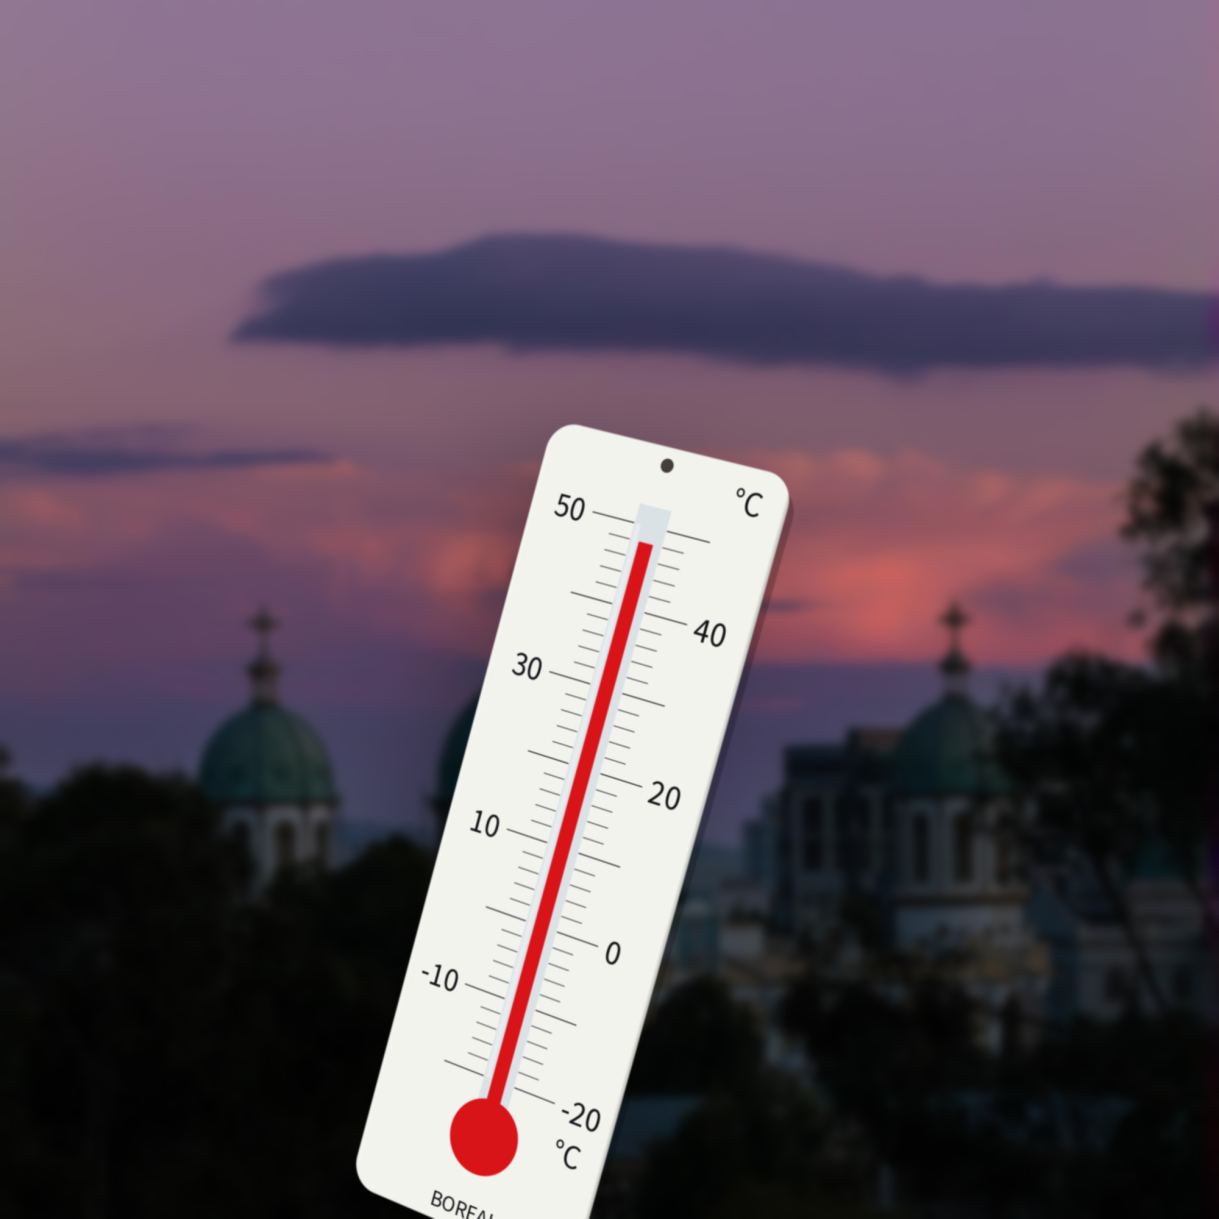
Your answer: 48,°C
